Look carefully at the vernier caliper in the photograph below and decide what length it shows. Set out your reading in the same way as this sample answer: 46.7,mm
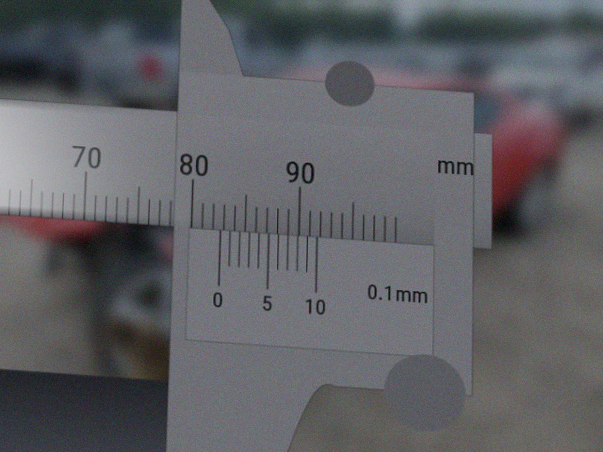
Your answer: 82.7,mm
